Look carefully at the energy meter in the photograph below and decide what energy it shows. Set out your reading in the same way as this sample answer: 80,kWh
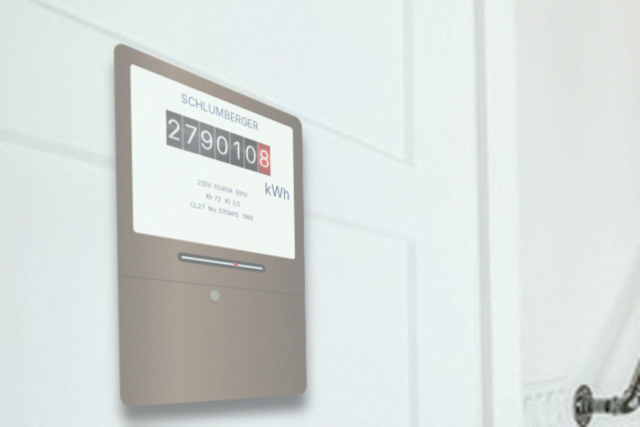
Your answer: 279010.8,kWh
